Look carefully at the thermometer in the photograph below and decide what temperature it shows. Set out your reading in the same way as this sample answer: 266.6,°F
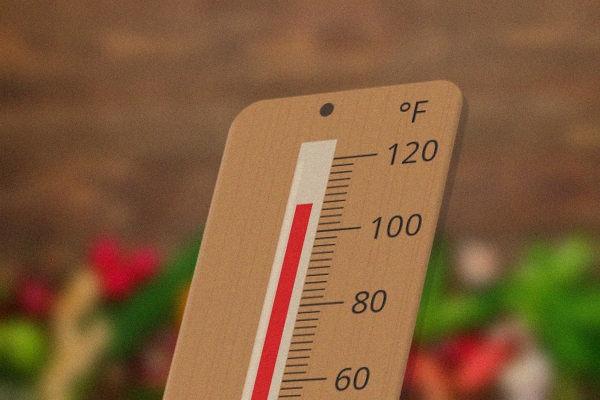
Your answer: 108,°F
